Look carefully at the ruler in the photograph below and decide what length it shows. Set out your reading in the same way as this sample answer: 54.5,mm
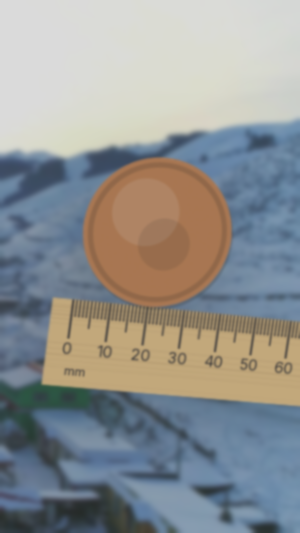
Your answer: 40,mm
